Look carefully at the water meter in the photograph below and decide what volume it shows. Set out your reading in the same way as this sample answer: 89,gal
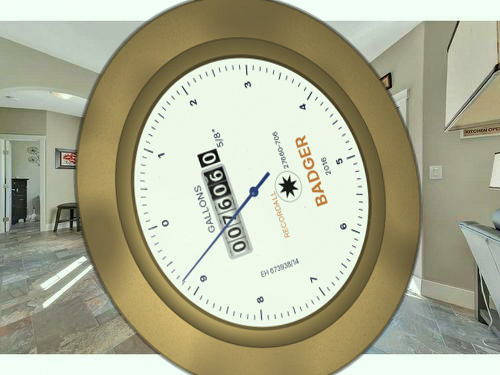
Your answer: 76059.2,gal
